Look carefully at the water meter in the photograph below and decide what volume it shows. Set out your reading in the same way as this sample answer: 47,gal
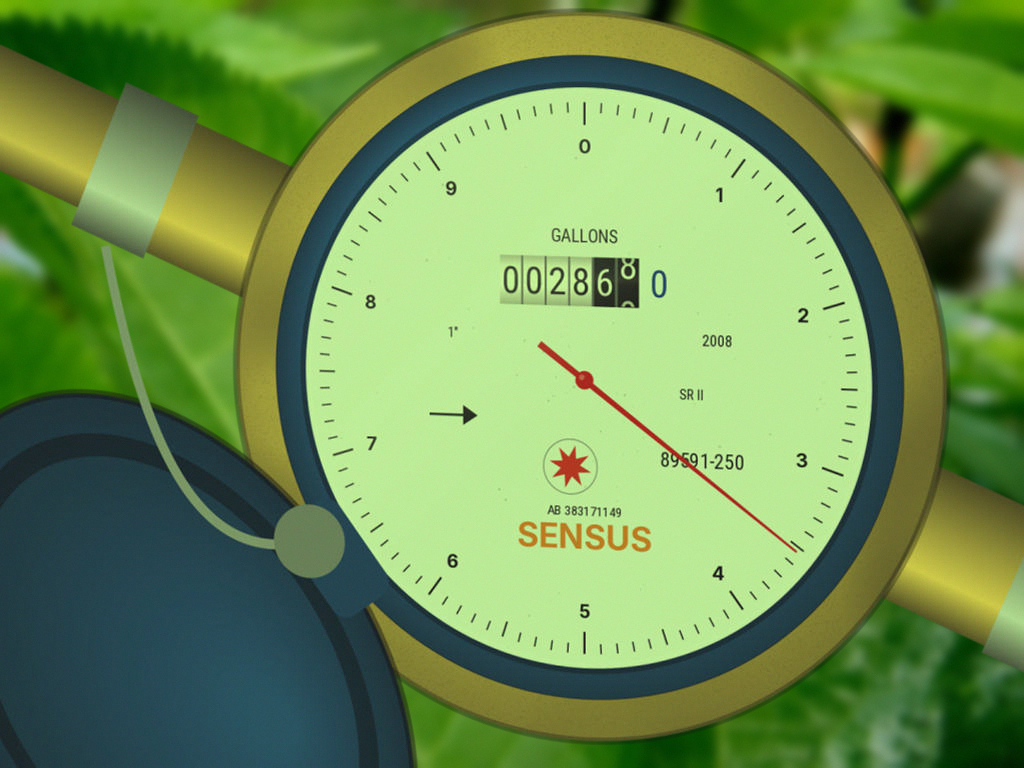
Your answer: 28683.5,gal
